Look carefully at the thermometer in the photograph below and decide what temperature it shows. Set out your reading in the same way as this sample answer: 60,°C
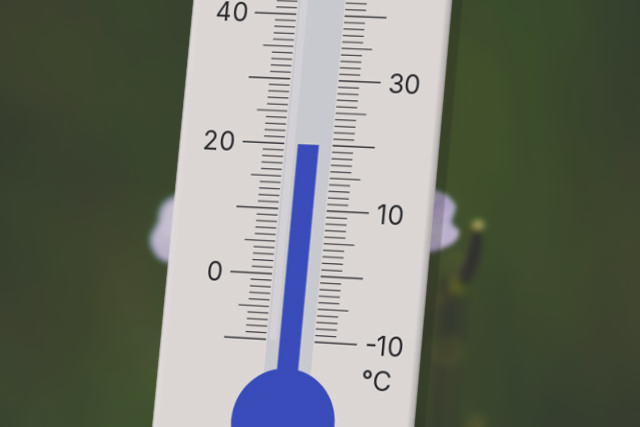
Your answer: 20,°C
